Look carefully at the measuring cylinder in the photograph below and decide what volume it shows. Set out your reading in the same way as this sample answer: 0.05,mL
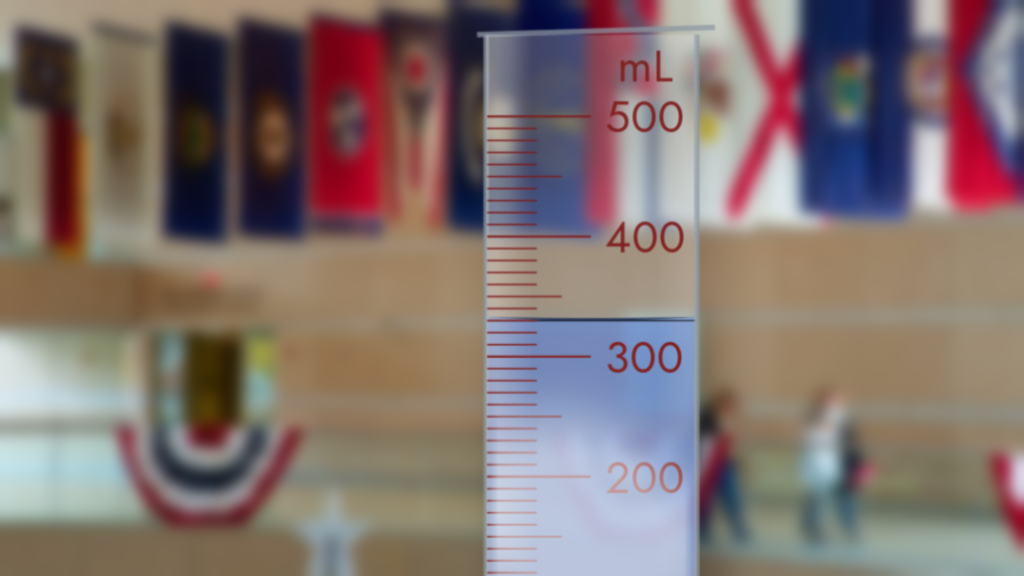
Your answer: 330,mL
